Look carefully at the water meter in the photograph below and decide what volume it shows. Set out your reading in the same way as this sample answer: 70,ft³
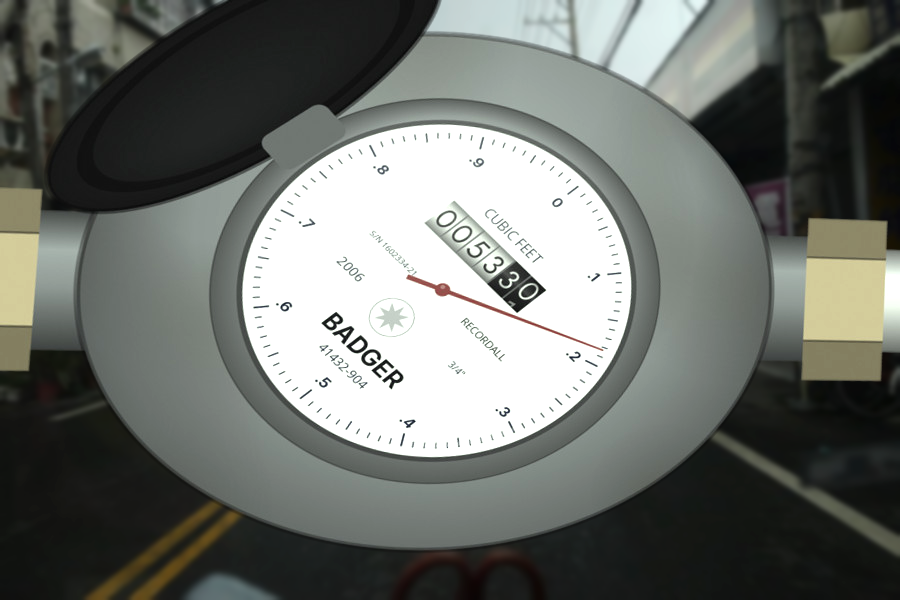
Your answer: 5330.18,ft³
